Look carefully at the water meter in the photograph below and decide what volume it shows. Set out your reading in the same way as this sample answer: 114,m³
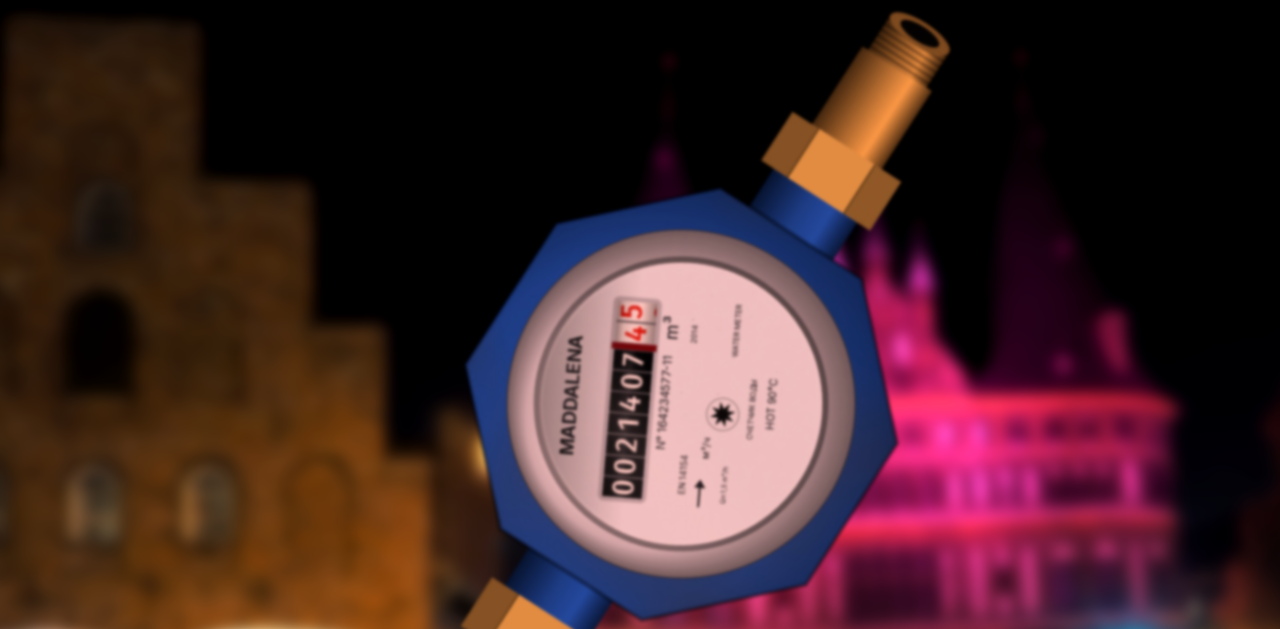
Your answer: 21407.45,m³
